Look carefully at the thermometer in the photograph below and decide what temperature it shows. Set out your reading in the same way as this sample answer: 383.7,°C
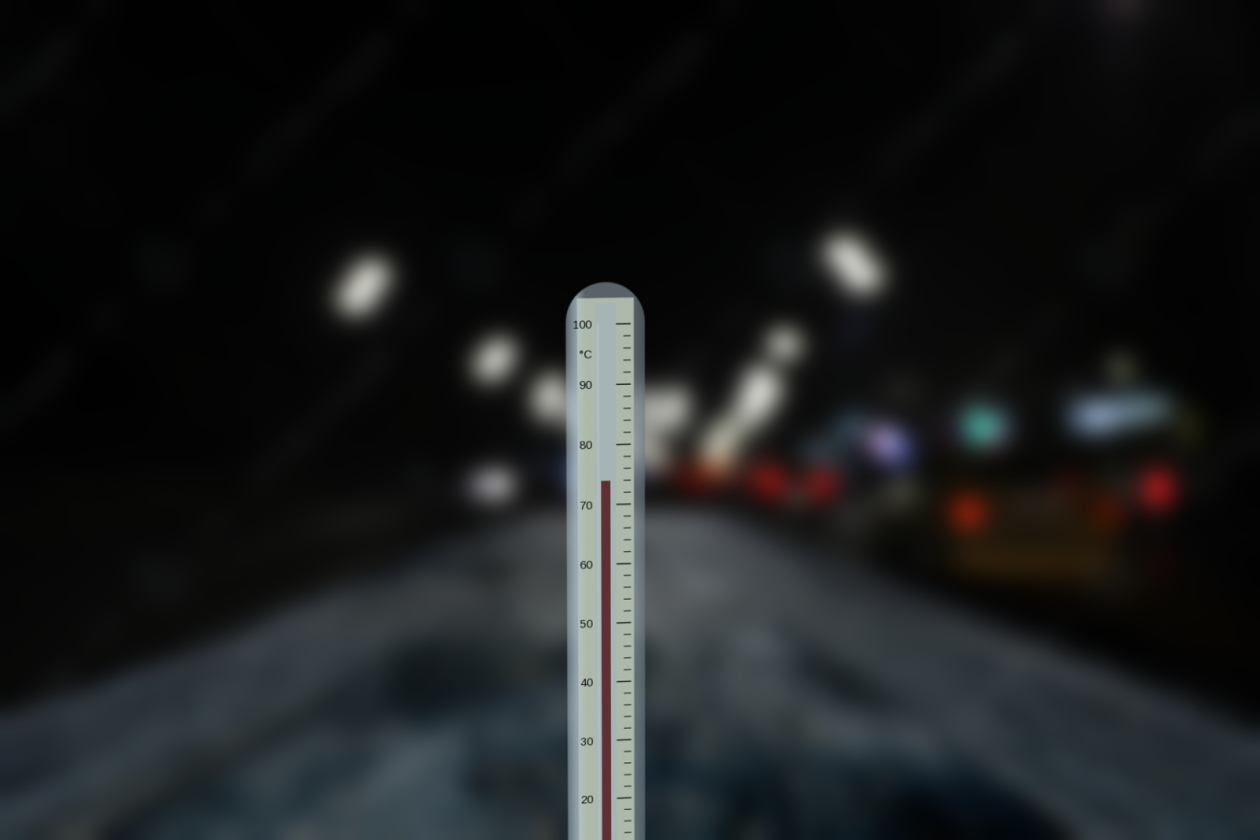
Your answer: 74,°C
